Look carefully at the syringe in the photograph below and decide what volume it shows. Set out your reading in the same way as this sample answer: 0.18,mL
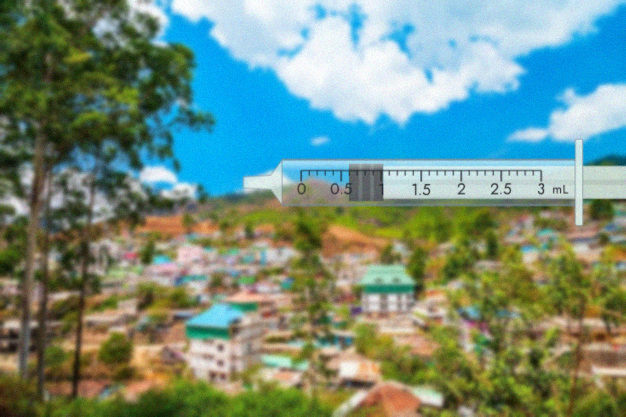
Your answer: 0.6,mL
